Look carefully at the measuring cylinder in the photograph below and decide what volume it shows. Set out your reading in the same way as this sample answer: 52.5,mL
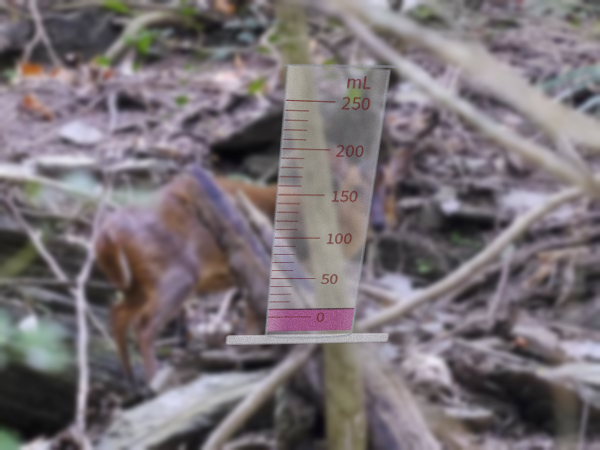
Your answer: 10,mL
